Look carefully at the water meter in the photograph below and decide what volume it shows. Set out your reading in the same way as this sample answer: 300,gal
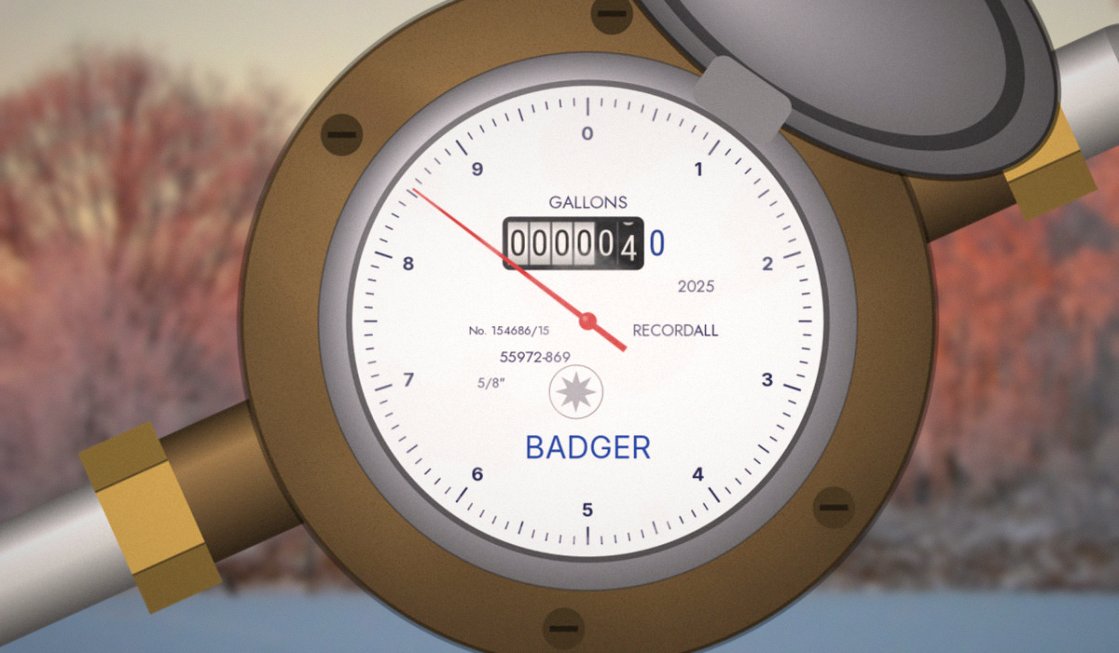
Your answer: 38.5,gal
